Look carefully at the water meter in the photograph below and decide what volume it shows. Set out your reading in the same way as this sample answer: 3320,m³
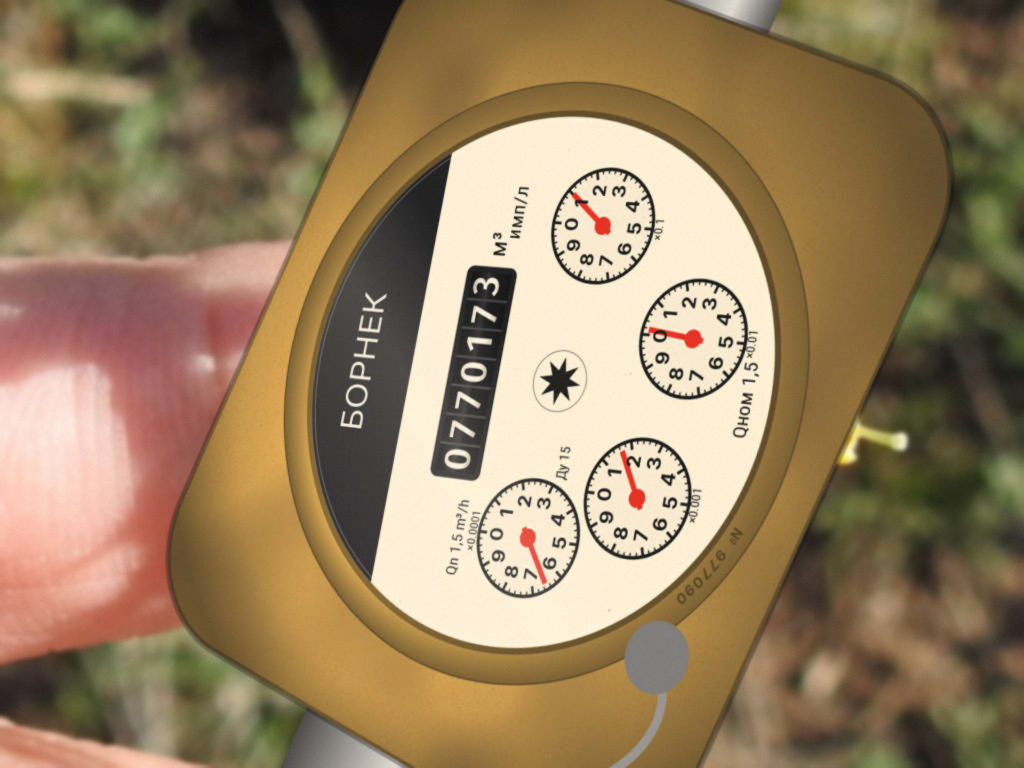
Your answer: 770173.1016,m³
